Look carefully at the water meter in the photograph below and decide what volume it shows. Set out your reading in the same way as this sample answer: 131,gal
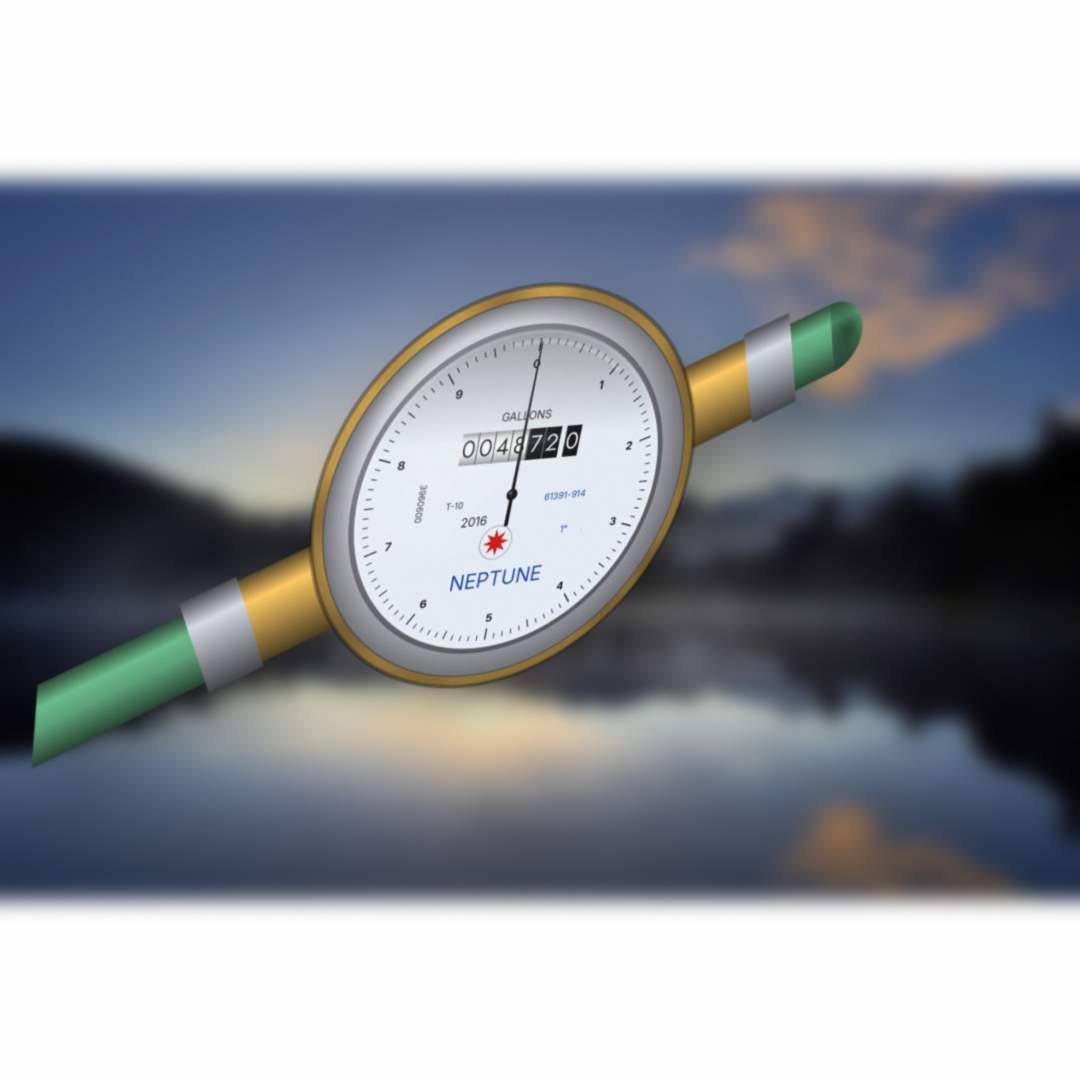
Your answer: 48720.0,gal
